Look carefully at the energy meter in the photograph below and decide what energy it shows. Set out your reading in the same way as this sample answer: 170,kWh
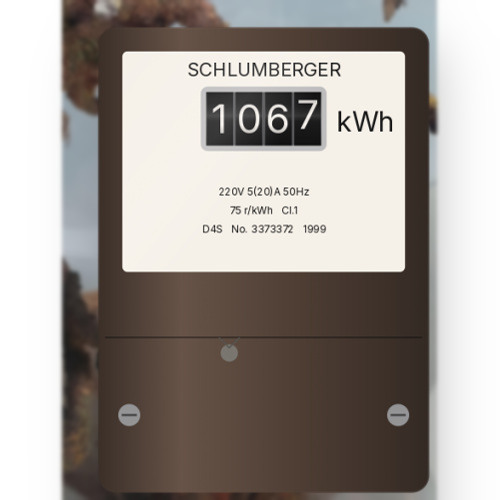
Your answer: 1067,kWh
